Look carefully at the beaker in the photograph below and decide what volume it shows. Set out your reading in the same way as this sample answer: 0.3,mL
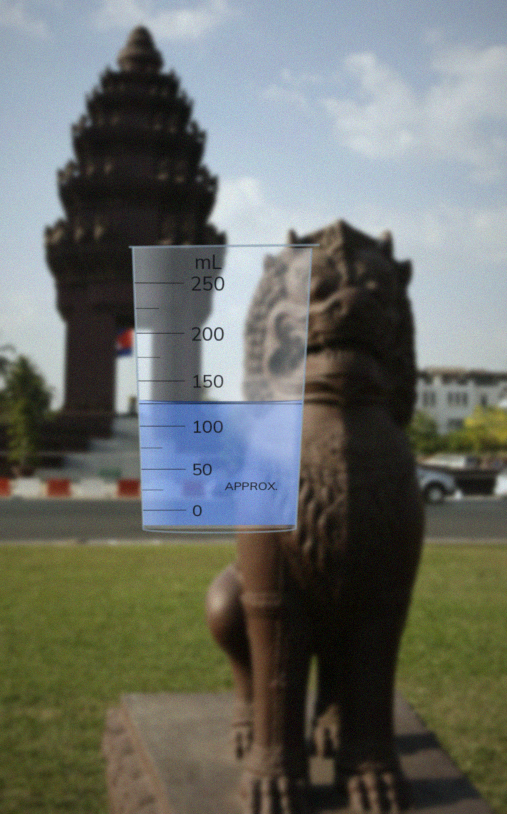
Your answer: 125,mL
